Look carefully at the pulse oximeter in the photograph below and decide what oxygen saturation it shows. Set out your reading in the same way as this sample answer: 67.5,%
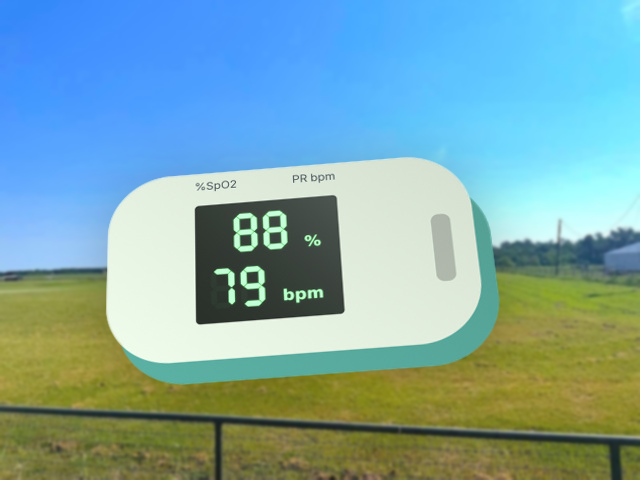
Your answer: 88,%
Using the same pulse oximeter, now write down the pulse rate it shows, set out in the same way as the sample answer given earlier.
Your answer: 79,bpm
